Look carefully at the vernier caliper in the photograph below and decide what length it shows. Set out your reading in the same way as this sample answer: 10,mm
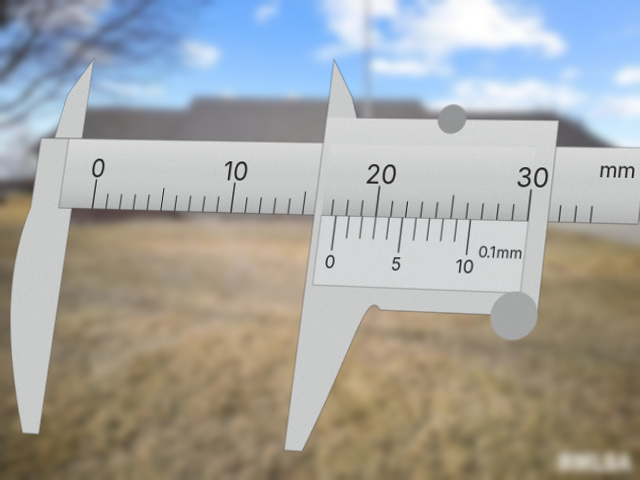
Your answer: 17.3,mm
